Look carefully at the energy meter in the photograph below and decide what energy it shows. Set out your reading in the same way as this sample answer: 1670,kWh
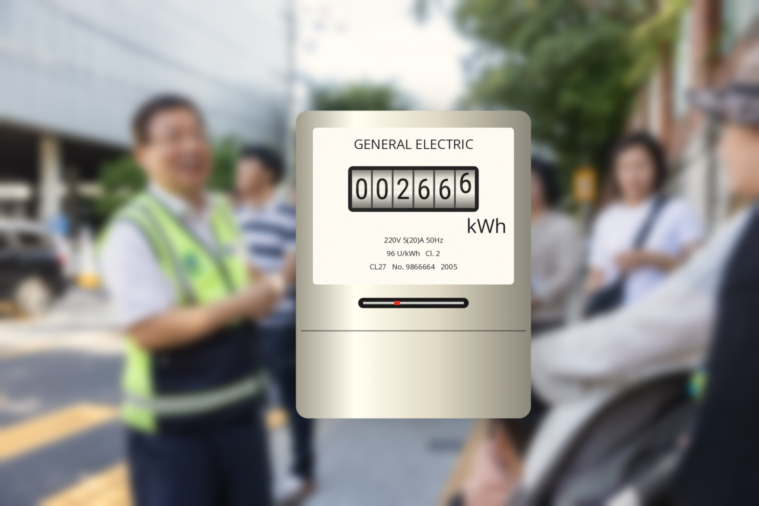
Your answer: 2666,kWh
